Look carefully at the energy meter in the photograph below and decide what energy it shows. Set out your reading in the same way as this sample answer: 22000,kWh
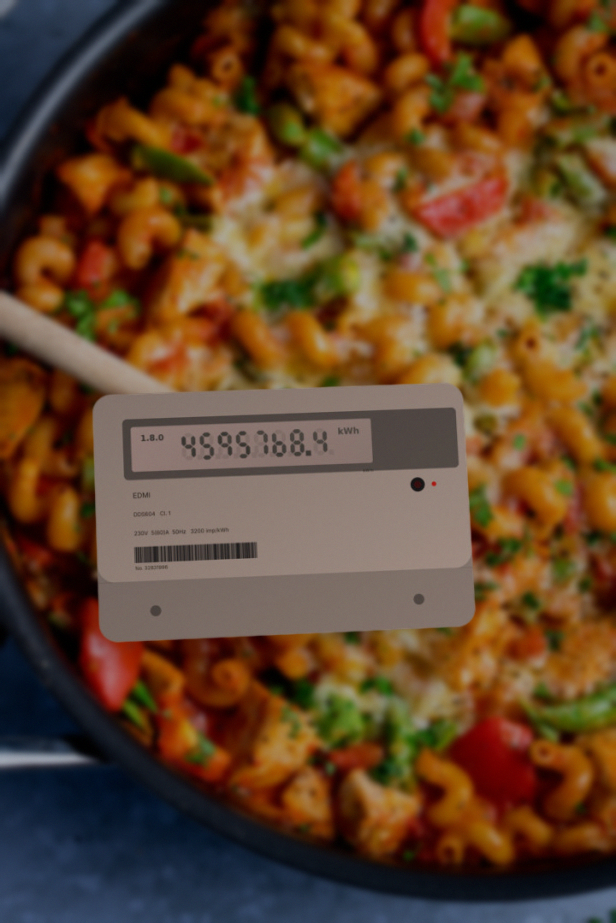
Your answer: 4595768.4,kWh
